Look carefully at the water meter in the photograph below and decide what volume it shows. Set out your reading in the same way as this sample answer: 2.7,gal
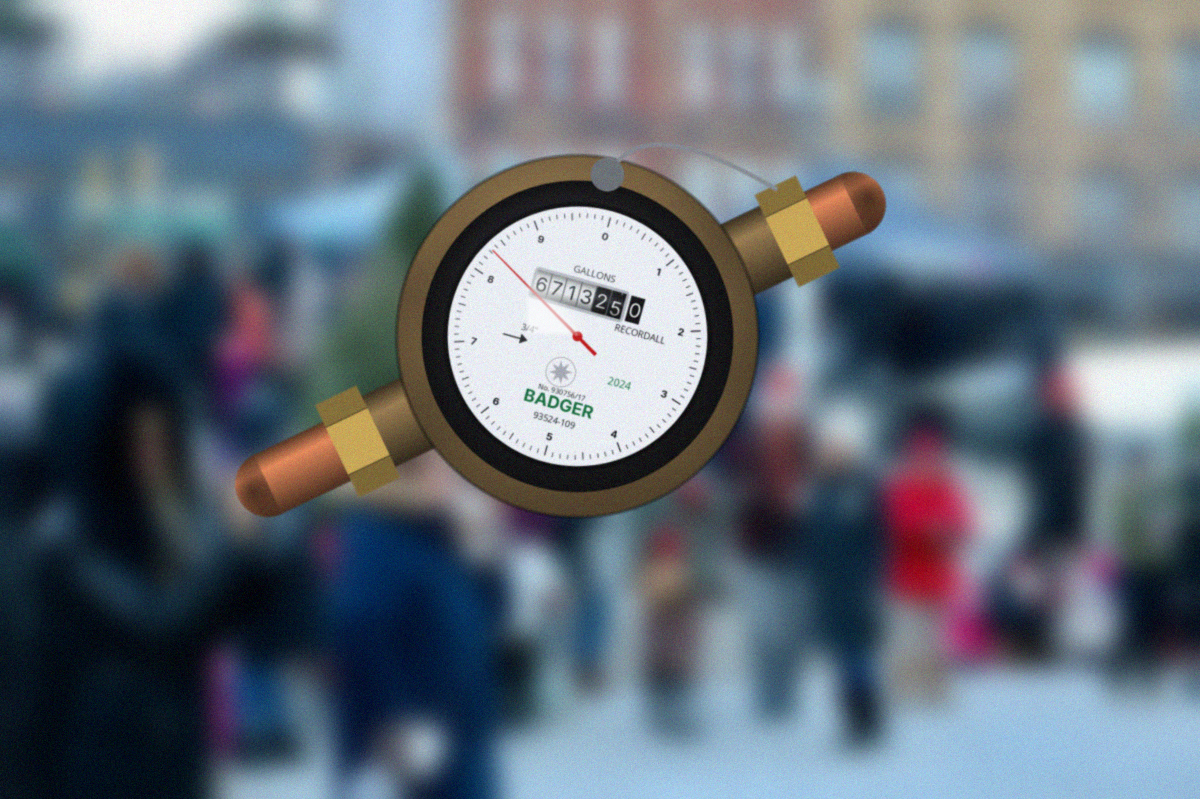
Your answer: 6713248.3,gal
